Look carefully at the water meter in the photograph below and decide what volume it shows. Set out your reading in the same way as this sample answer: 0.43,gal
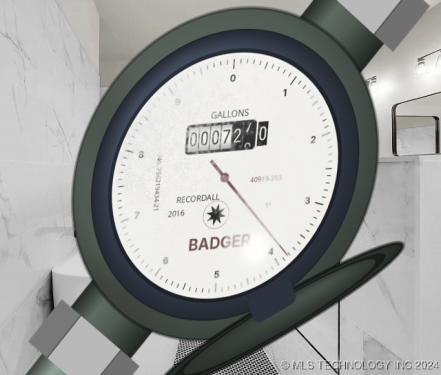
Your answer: 7273.8,gal
